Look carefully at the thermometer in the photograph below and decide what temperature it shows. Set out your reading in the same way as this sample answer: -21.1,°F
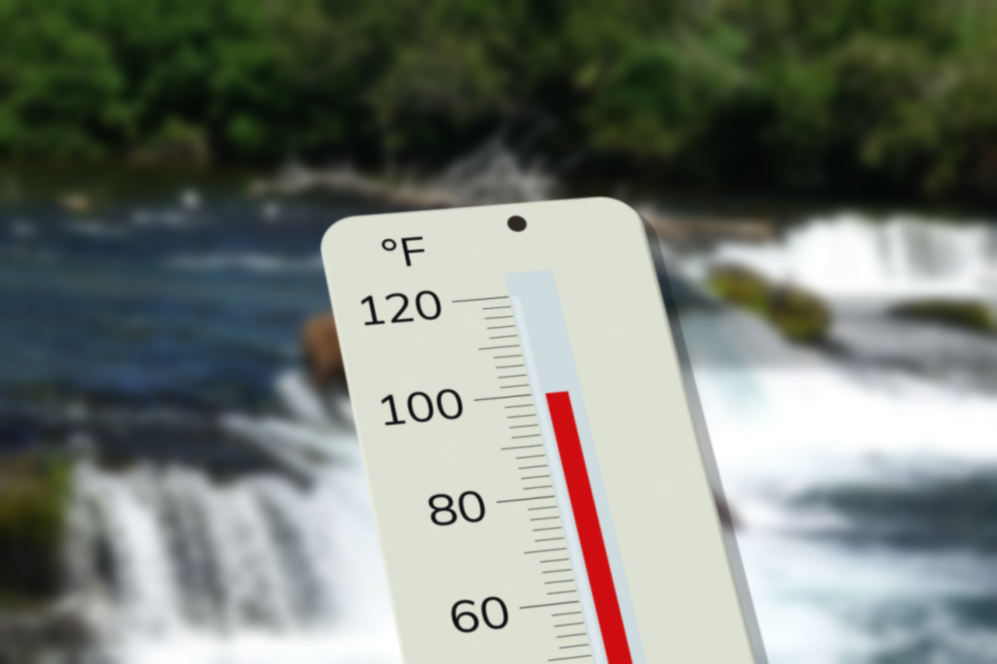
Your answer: 100,°F
